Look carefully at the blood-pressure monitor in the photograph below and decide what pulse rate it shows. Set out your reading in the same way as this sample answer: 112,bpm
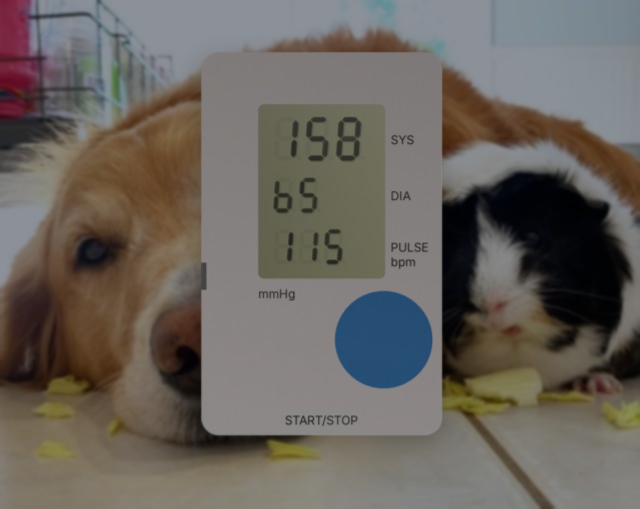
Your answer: 115,bpm
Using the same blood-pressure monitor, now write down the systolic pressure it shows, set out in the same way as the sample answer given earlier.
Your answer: 158,mmHg
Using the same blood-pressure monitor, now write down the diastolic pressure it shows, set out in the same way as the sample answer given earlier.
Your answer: 65,mmHg
